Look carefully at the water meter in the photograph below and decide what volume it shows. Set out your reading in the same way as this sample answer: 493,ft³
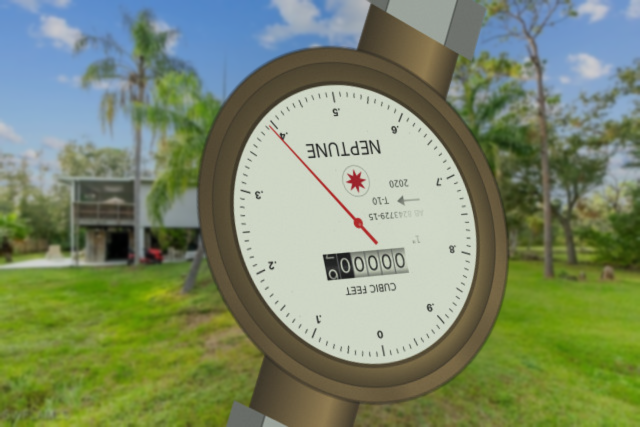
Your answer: 6.39,ft³
